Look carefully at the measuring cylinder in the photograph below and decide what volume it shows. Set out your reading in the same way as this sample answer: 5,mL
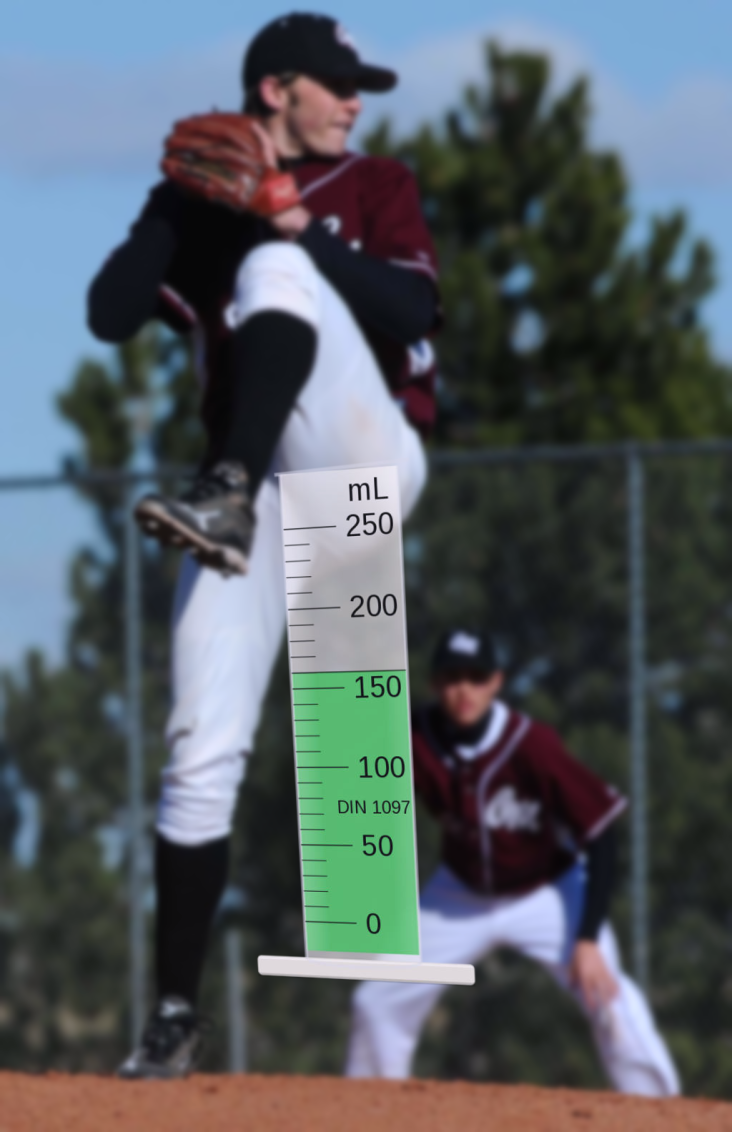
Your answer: 160,mL
